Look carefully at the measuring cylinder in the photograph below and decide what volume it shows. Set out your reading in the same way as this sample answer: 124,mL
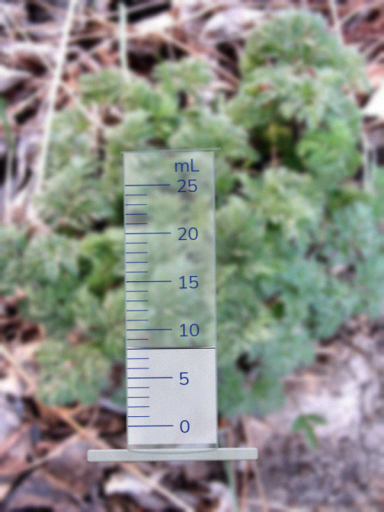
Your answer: 8,mL
